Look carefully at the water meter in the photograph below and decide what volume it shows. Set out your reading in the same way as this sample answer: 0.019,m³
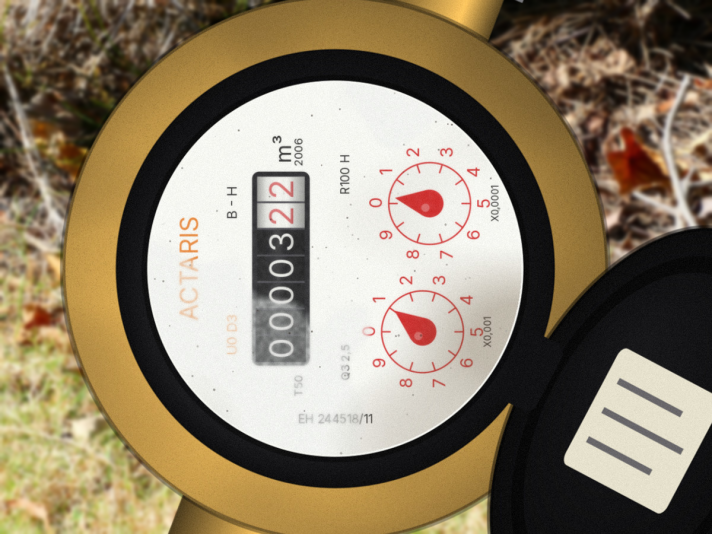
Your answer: 3.2210,m³
